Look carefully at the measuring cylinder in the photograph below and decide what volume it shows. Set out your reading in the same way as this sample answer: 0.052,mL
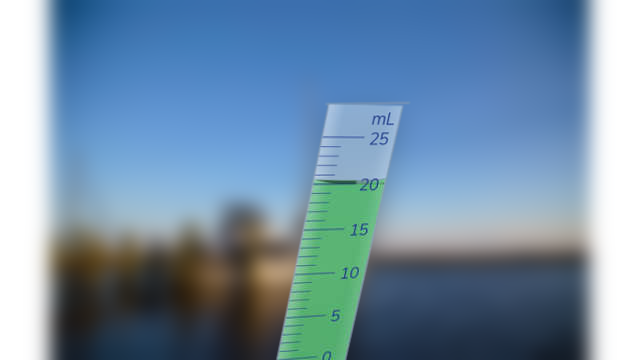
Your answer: 20,mL
